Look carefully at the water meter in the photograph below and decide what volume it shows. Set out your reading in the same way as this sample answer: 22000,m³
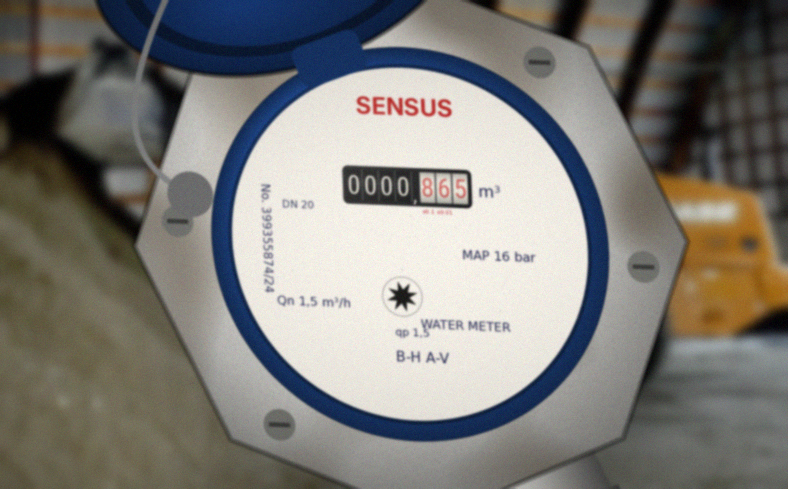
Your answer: 0.865,m³
